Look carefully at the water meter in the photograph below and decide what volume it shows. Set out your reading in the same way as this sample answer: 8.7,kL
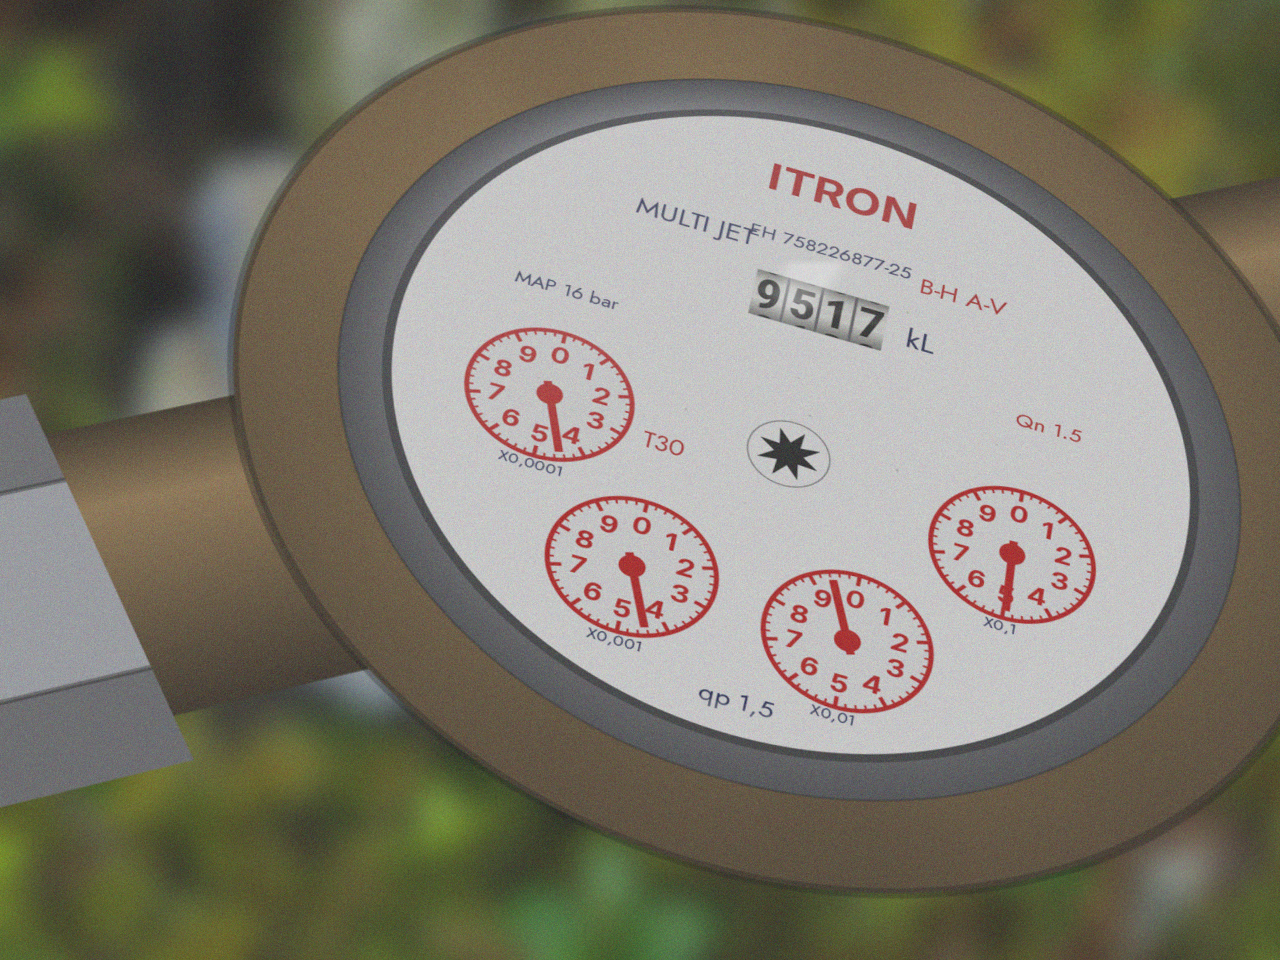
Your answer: 9517.4944,kL
